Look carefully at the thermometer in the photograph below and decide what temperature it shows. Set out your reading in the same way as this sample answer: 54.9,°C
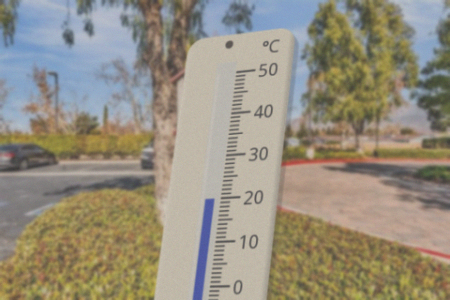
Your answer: 20,°C
